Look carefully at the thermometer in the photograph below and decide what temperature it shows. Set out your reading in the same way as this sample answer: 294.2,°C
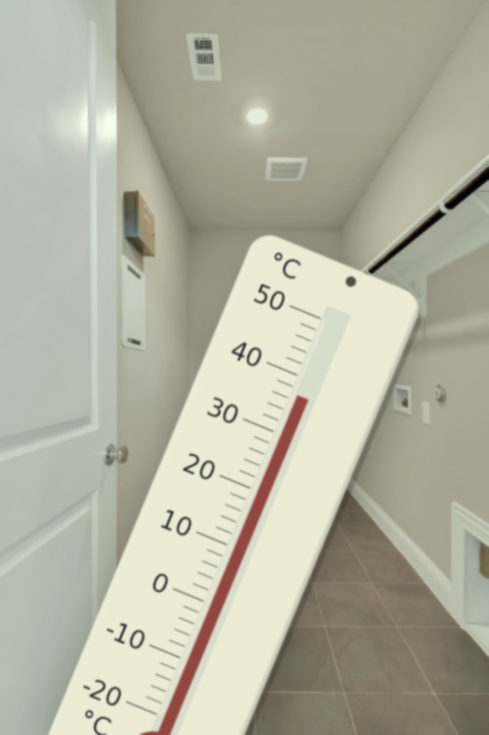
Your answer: 37,°C
